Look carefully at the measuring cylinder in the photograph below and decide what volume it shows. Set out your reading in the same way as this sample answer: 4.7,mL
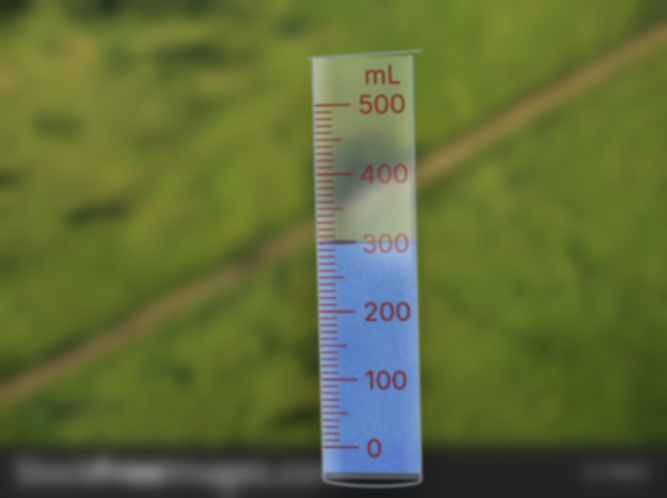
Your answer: 300,mL
